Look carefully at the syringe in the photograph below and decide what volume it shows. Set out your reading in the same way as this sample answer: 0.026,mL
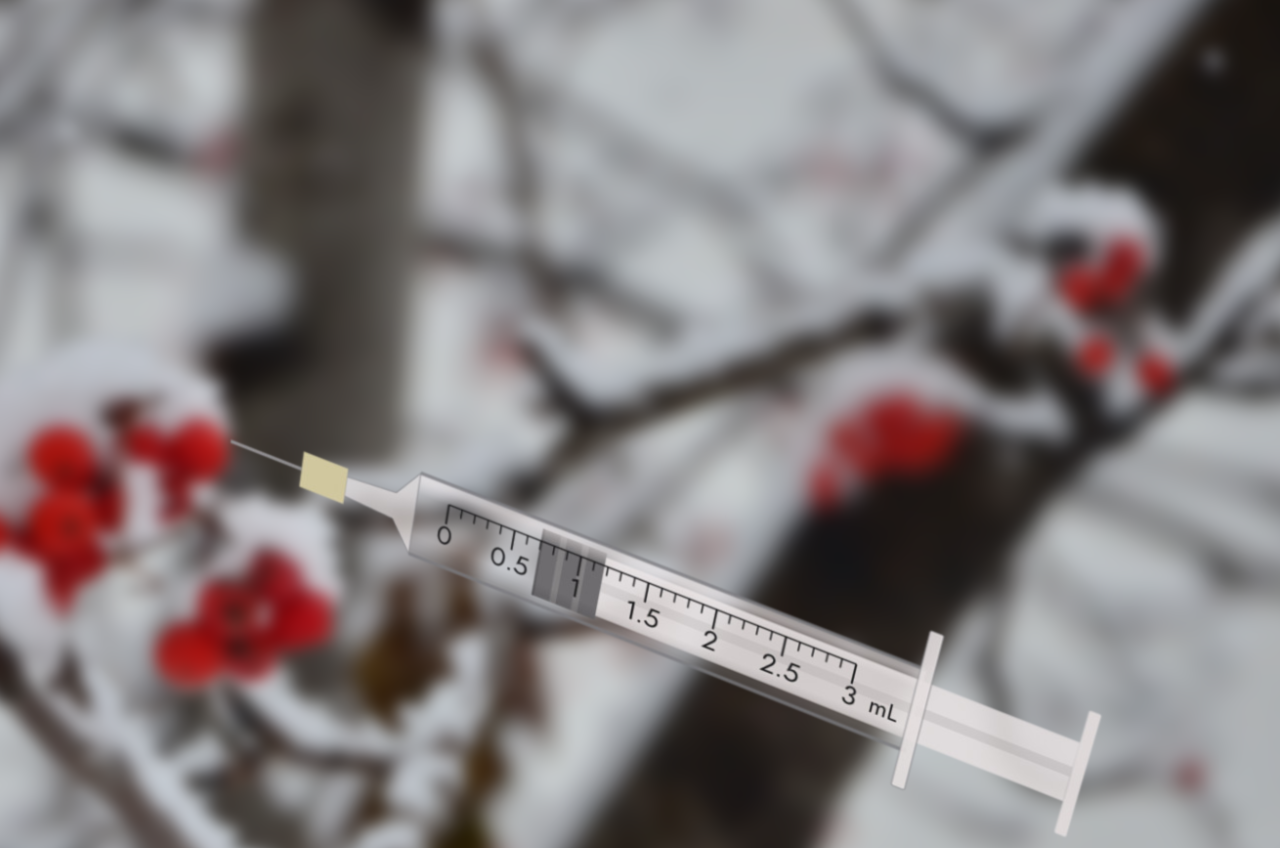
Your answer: 0.7,mL
